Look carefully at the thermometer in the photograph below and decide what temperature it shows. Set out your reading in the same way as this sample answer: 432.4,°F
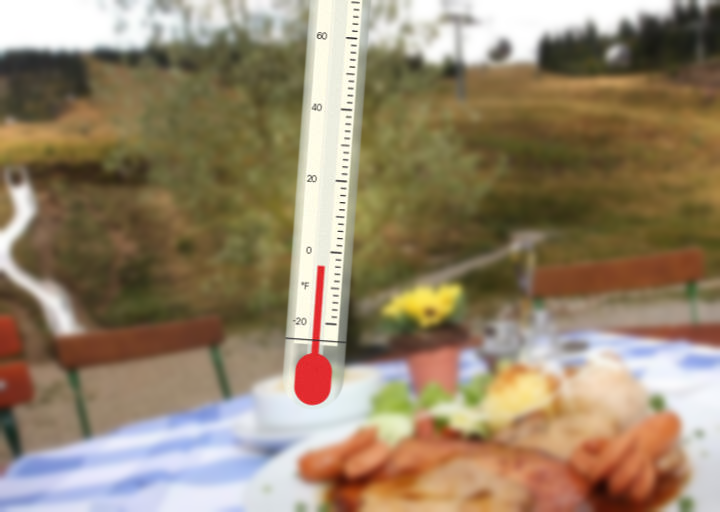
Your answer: -4,°F
